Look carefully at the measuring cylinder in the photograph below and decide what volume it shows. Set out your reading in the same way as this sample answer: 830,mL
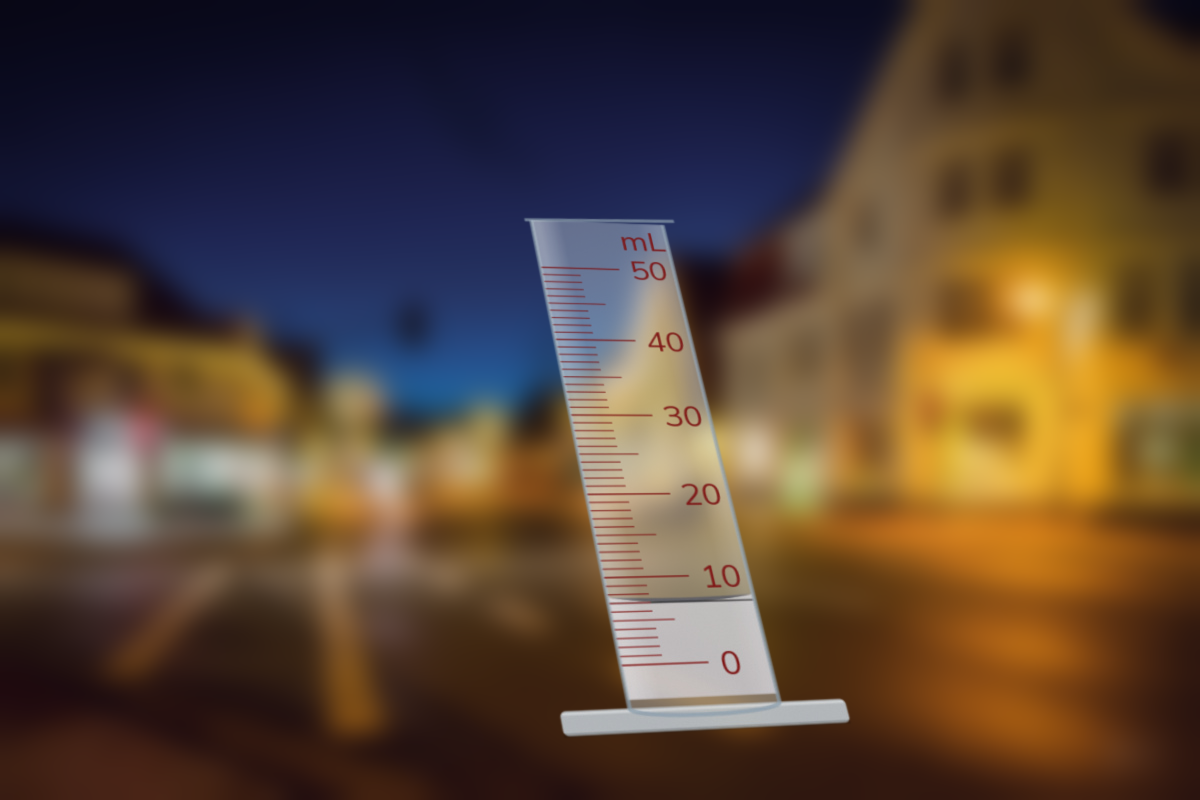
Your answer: 7,mL
